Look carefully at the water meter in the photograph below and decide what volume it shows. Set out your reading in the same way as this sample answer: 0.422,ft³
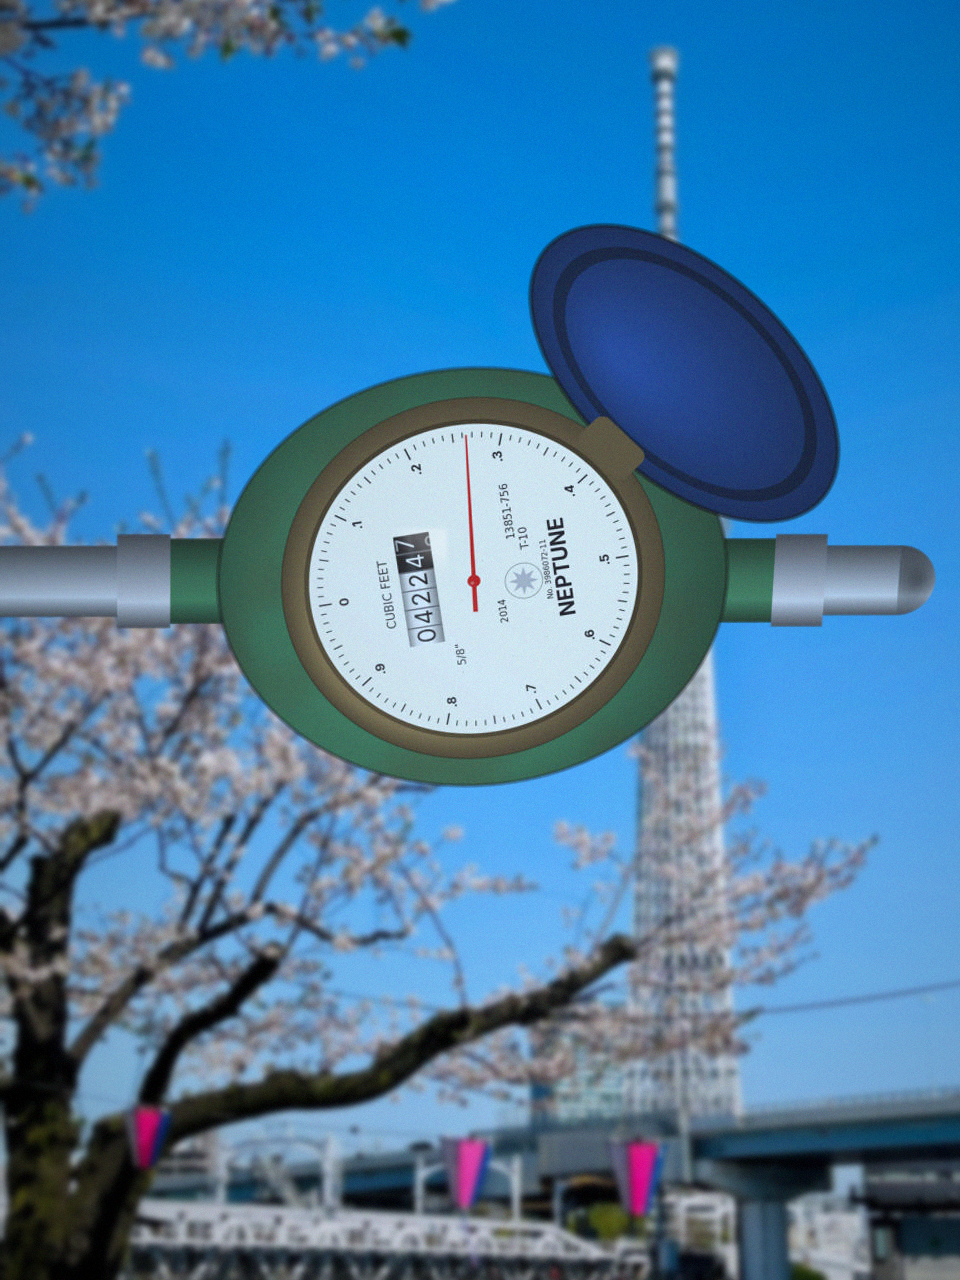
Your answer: 42247.26,ft³
